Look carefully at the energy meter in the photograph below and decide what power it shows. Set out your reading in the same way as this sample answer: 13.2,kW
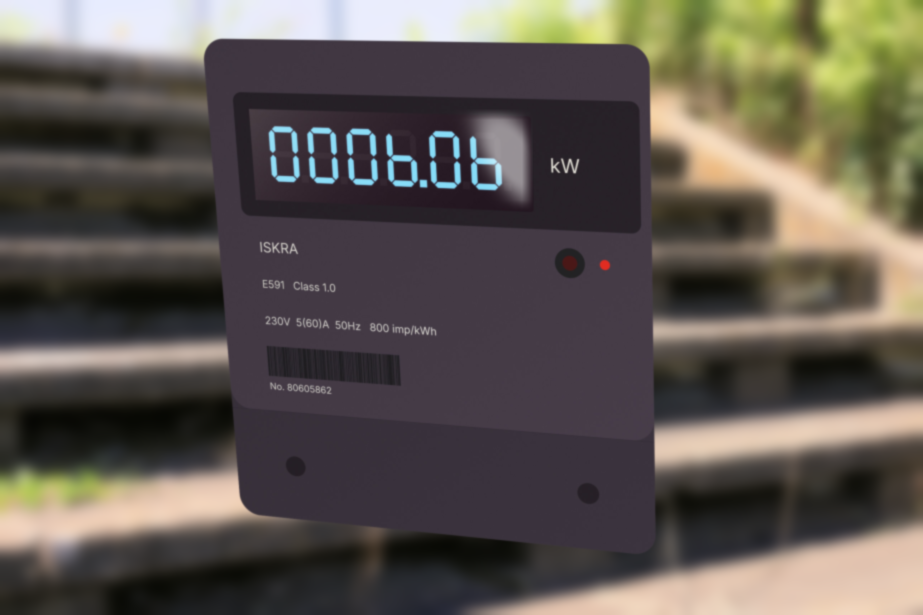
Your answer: 6.06,kW
